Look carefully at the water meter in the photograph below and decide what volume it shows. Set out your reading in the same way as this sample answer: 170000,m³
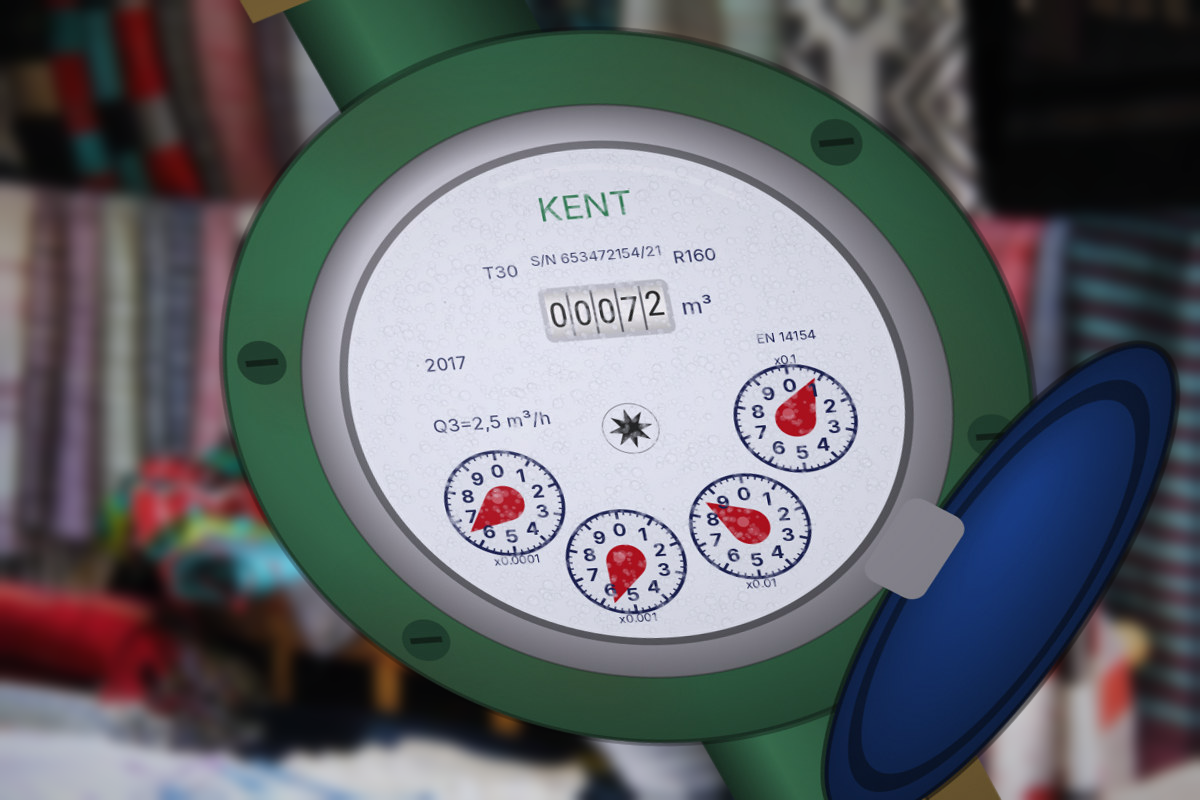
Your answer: 72.0856,m³
